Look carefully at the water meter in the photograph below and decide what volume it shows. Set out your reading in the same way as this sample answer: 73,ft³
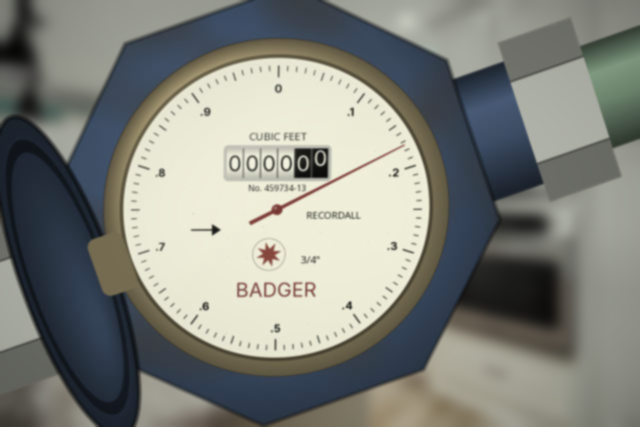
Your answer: 0.17,ft³
